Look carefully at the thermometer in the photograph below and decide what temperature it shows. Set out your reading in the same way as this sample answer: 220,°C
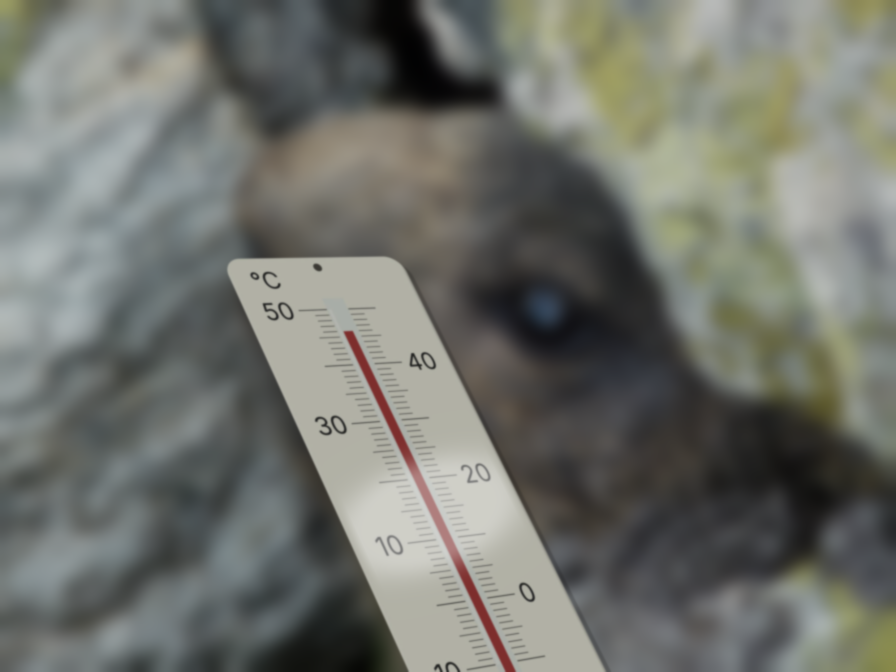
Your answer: 46,°C
